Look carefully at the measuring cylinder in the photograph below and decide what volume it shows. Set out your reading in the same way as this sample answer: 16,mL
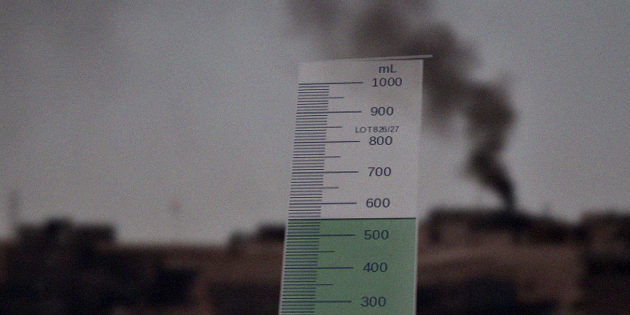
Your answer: 550,mL
